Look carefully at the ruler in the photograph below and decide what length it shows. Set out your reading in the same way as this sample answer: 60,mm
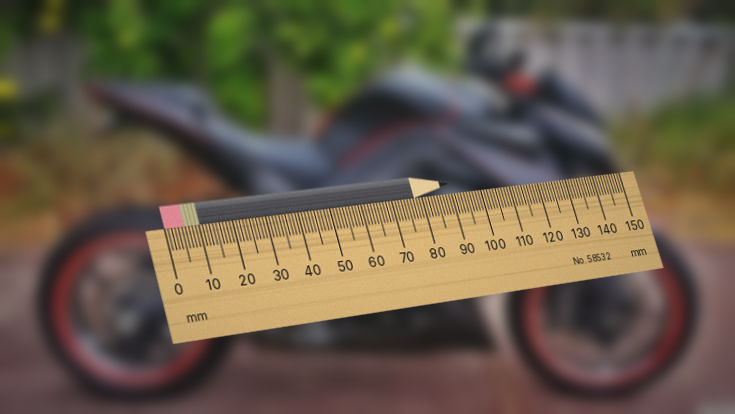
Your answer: 90,mm
